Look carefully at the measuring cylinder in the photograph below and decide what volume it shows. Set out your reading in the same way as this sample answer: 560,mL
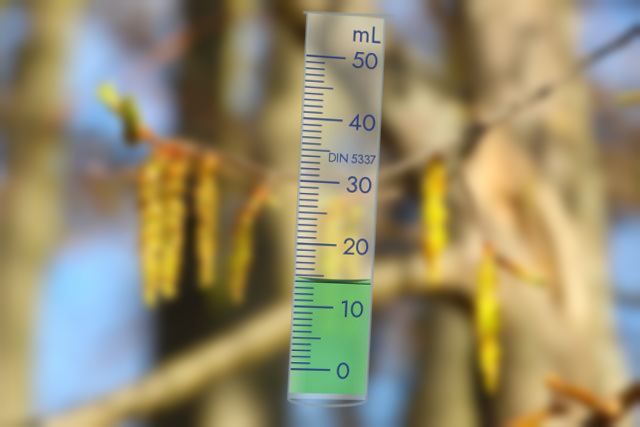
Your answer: 14,mL
